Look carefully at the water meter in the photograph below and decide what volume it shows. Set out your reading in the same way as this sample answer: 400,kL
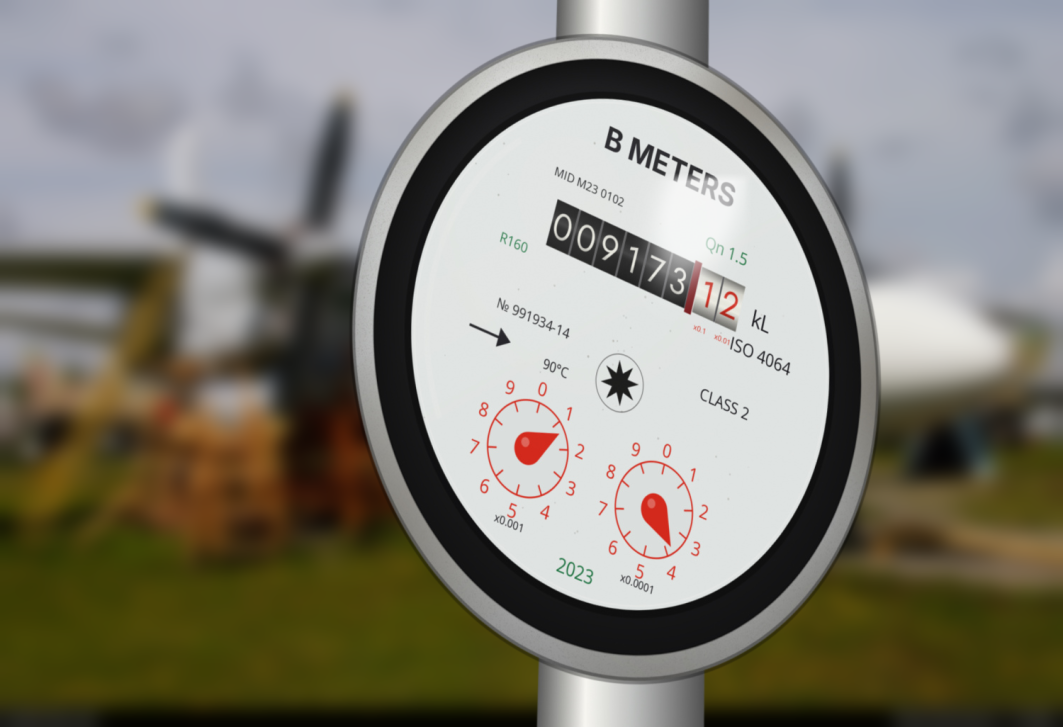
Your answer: 9173.1213,kL
